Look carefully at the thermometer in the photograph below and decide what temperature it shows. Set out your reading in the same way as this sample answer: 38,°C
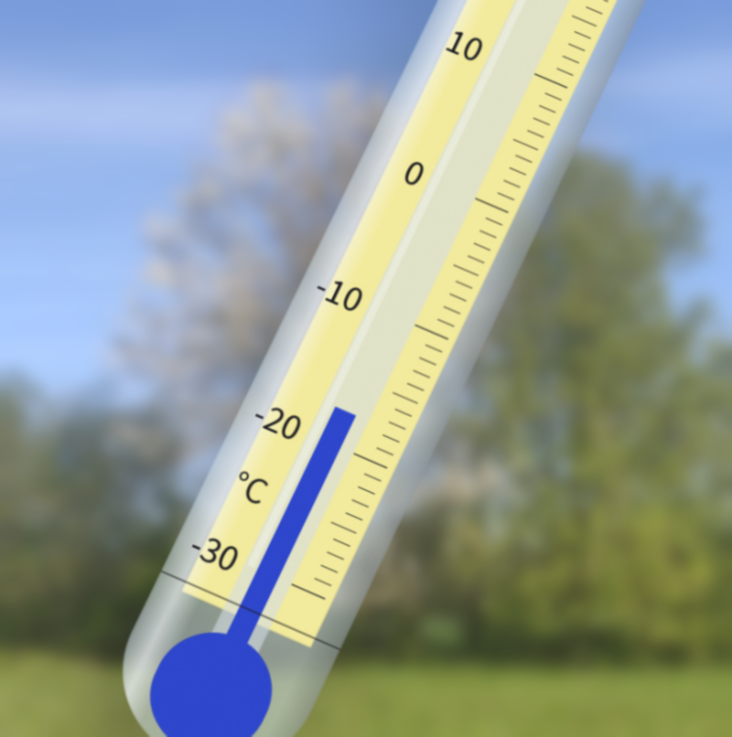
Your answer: -17.5,°C
